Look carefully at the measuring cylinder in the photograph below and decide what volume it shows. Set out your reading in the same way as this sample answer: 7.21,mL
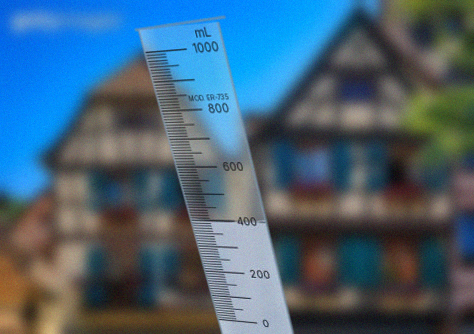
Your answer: 400,mL
